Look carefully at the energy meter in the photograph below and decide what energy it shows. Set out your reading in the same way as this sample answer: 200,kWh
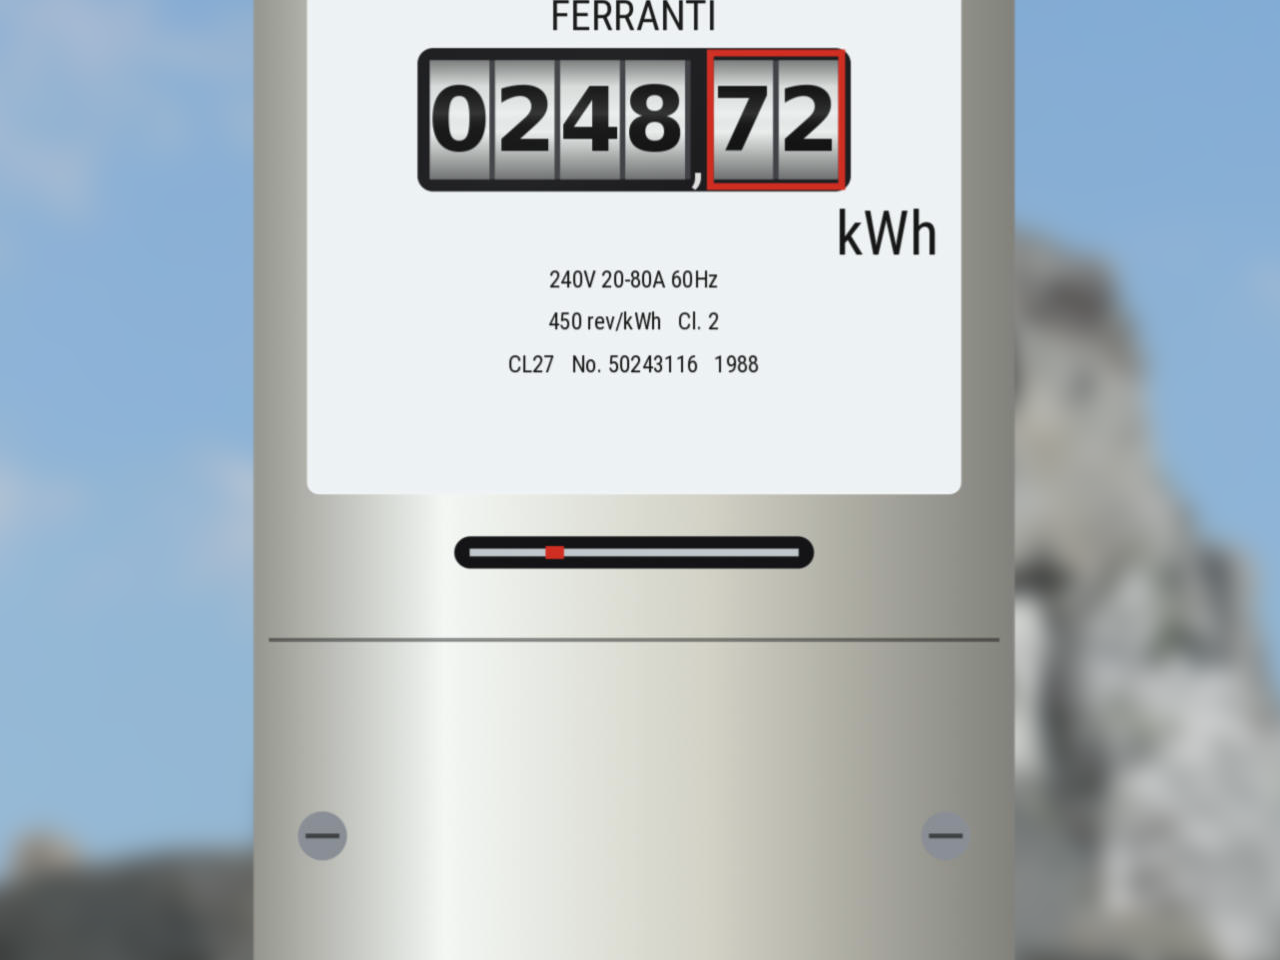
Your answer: 248.72,kWh
